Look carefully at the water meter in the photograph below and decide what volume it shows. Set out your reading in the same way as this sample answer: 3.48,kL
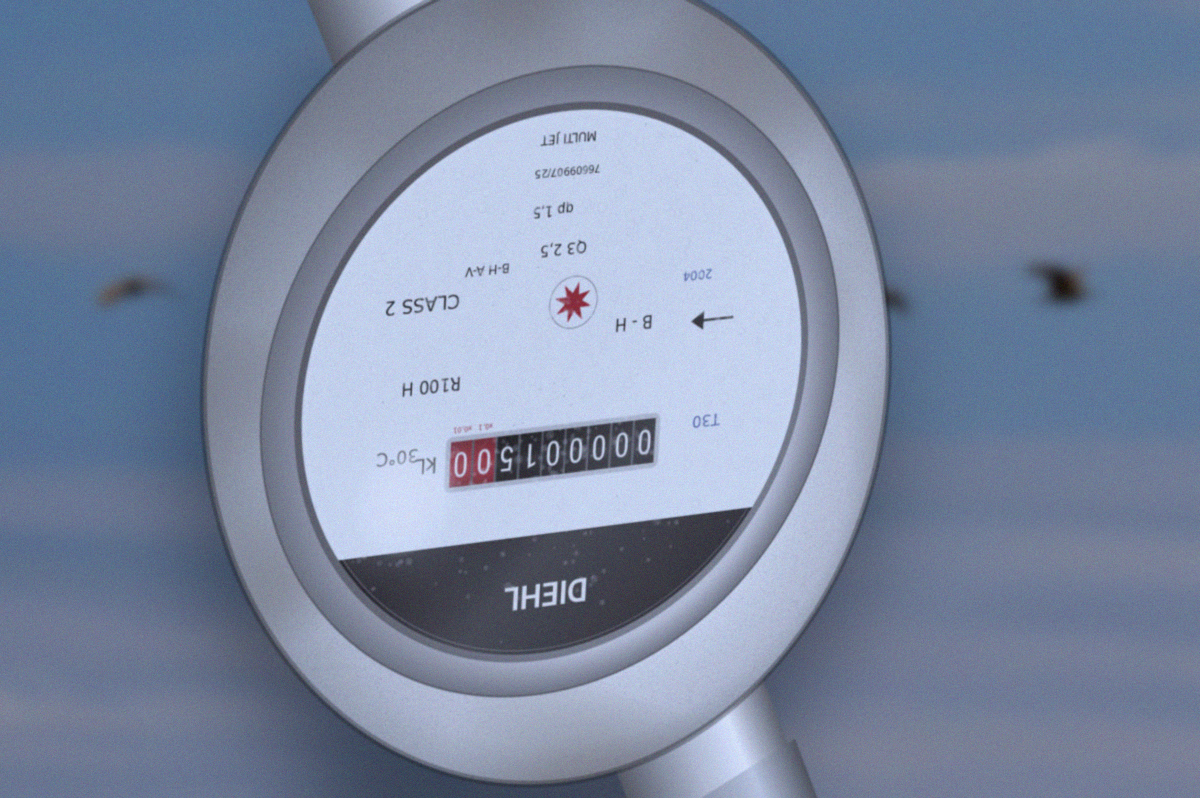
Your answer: 15.00,kL
